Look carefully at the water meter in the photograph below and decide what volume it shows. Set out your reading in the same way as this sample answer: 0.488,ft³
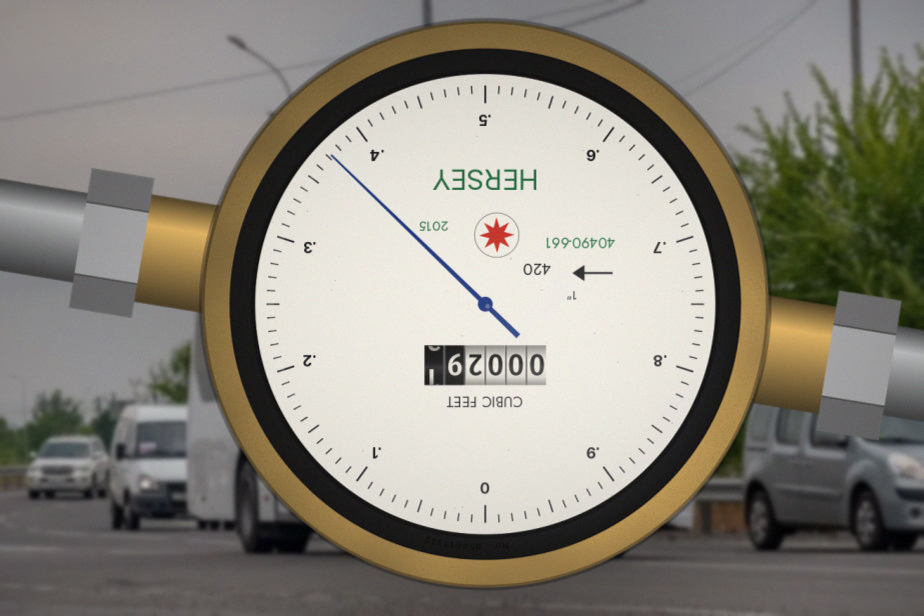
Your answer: 291.37,ft³
